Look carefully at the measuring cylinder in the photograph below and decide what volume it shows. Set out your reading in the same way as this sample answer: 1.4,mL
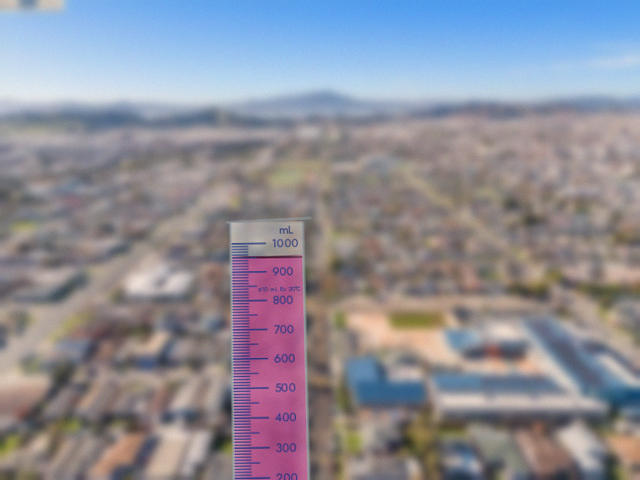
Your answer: 950,mL
